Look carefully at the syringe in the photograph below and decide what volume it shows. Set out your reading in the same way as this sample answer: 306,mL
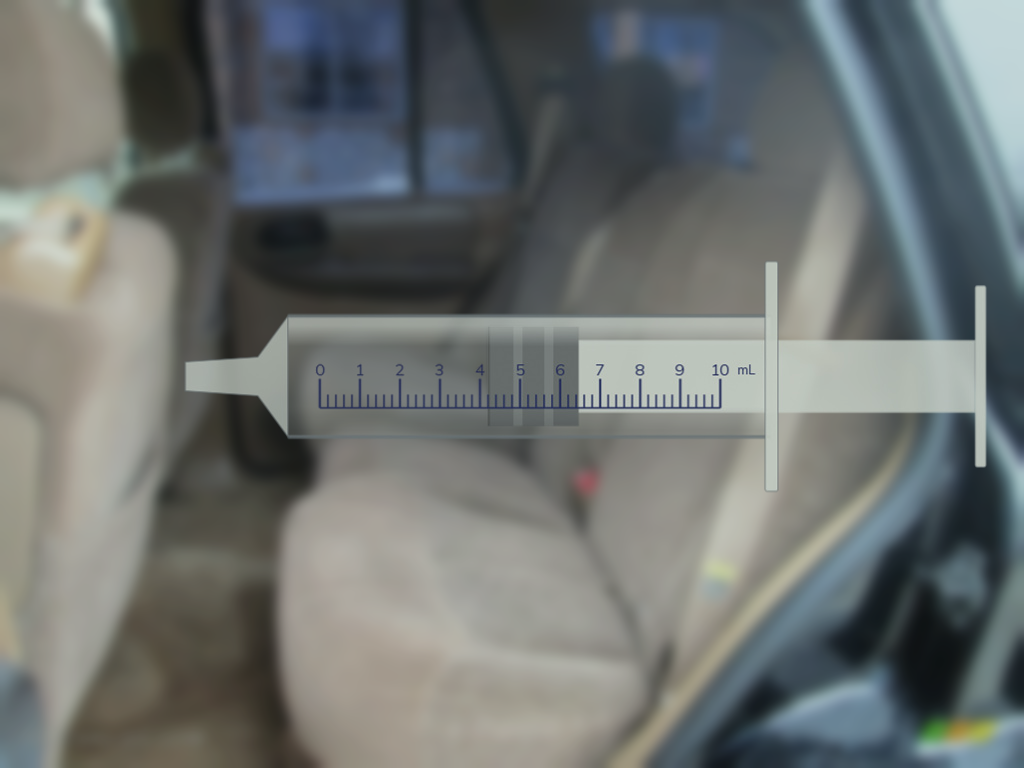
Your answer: 4.2,mL
